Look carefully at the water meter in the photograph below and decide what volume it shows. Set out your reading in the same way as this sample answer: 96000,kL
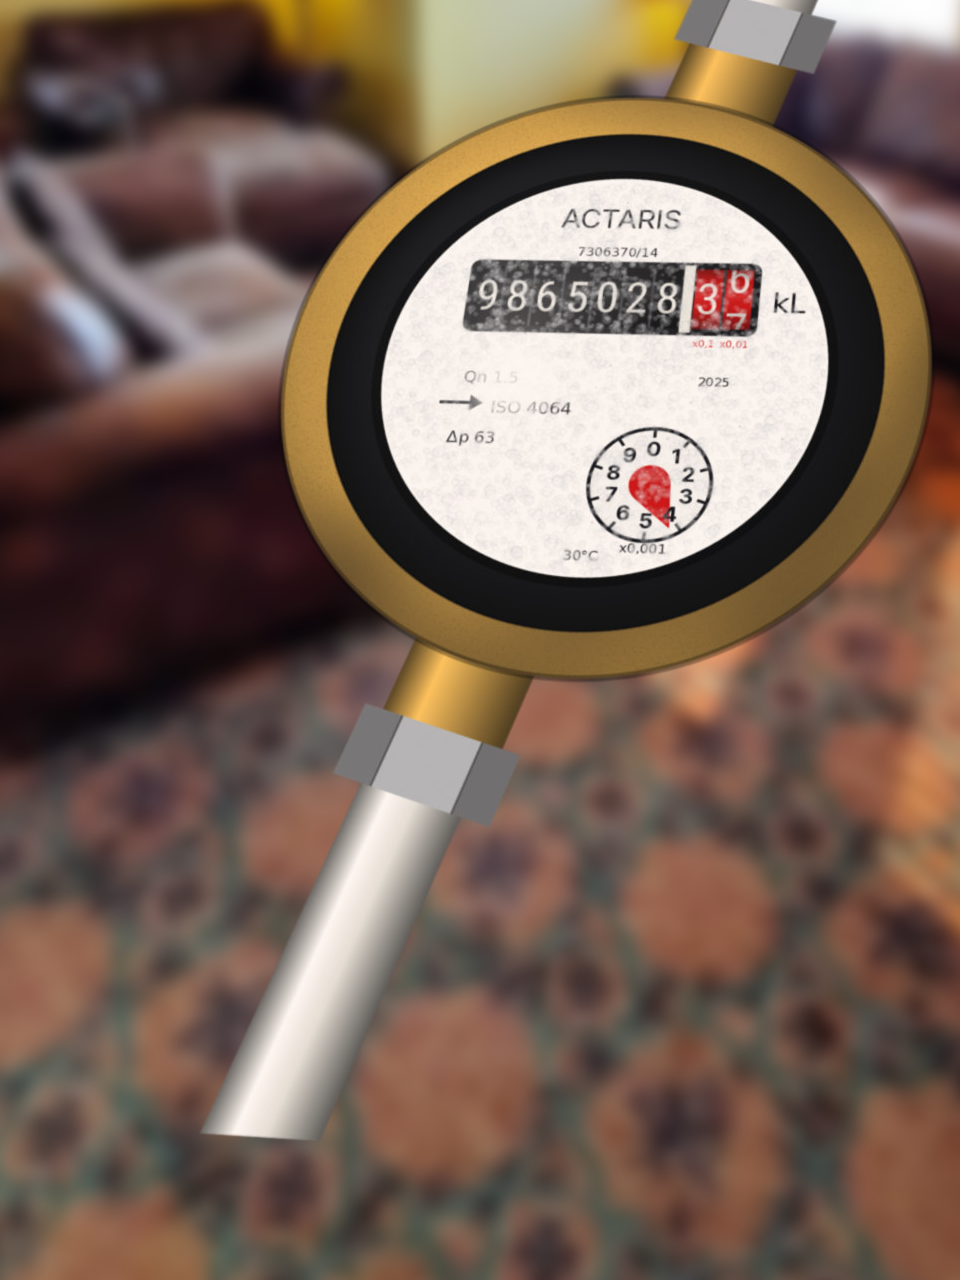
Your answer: 9865028.364,kL
